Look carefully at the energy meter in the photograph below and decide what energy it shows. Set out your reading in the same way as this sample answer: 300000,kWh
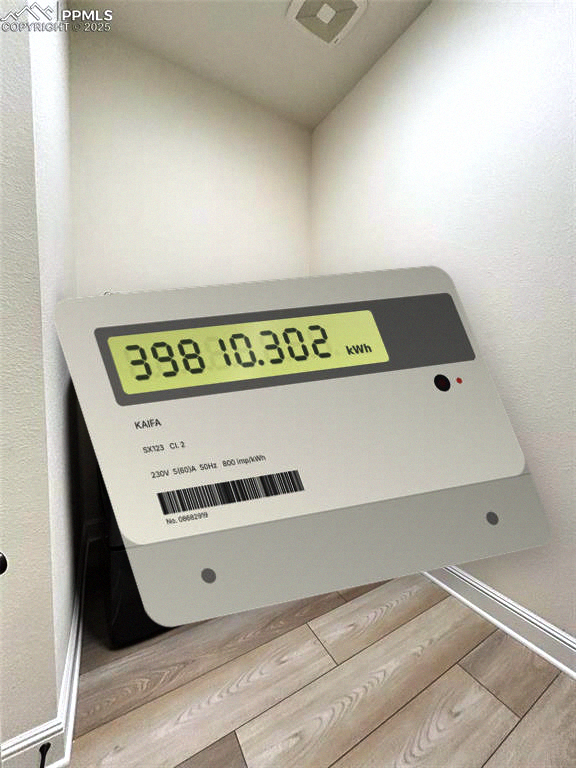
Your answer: 39810.302,kWh
